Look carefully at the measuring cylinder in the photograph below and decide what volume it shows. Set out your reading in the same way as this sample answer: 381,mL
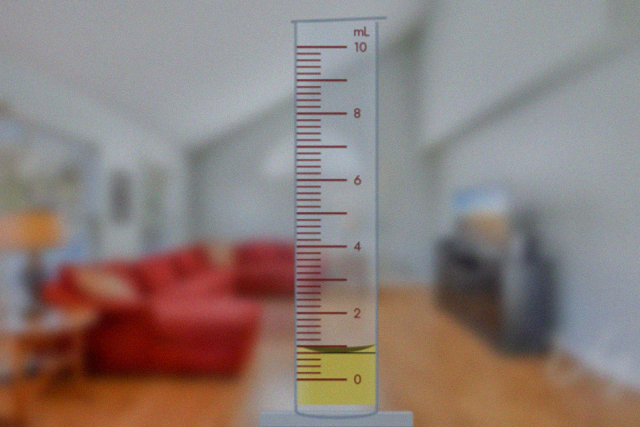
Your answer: 0.8,mL
